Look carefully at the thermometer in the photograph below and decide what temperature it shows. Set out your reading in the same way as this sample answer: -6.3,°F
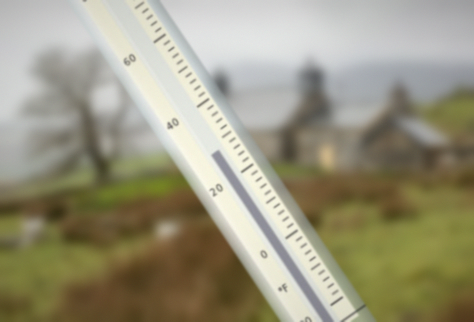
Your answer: 28,°F
